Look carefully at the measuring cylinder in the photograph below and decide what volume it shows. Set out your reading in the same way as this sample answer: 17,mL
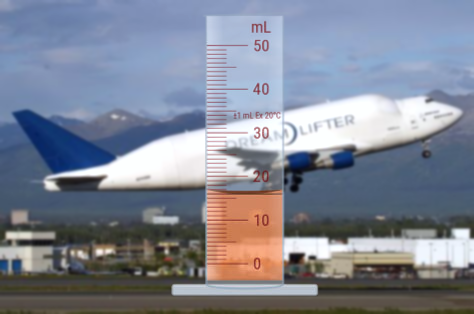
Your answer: 16,mL
